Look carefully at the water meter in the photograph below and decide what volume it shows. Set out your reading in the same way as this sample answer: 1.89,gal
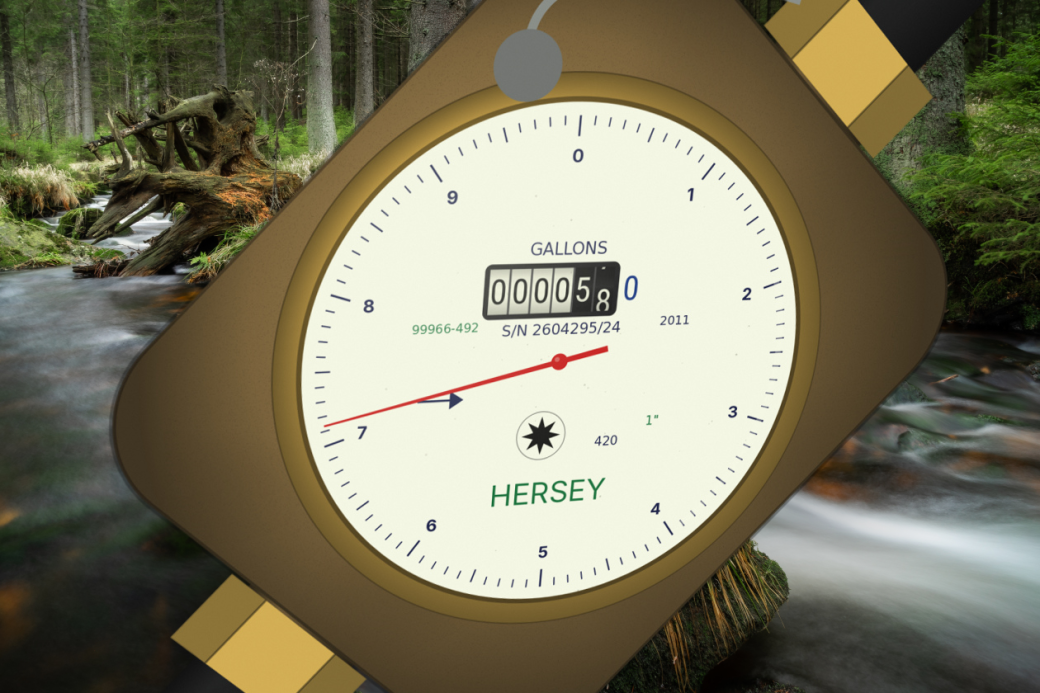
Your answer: 577.1,gal
